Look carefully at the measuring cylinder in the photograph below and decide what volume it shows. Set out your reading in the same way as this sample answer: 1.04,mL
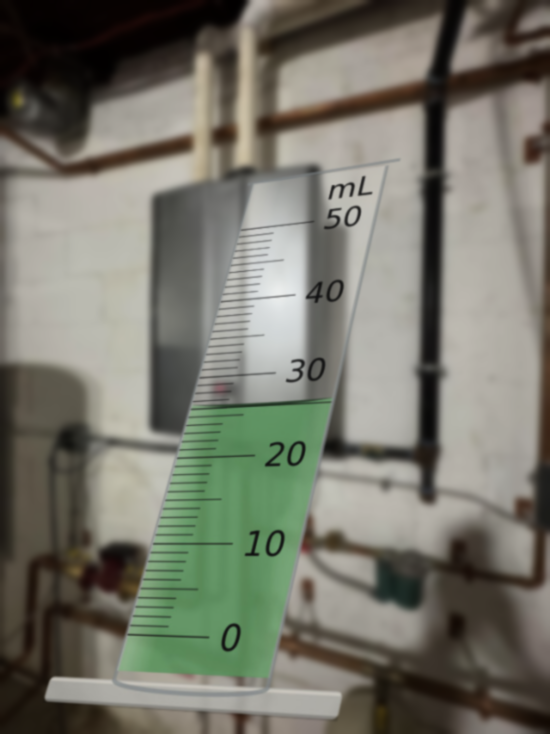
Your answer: 26,mL
